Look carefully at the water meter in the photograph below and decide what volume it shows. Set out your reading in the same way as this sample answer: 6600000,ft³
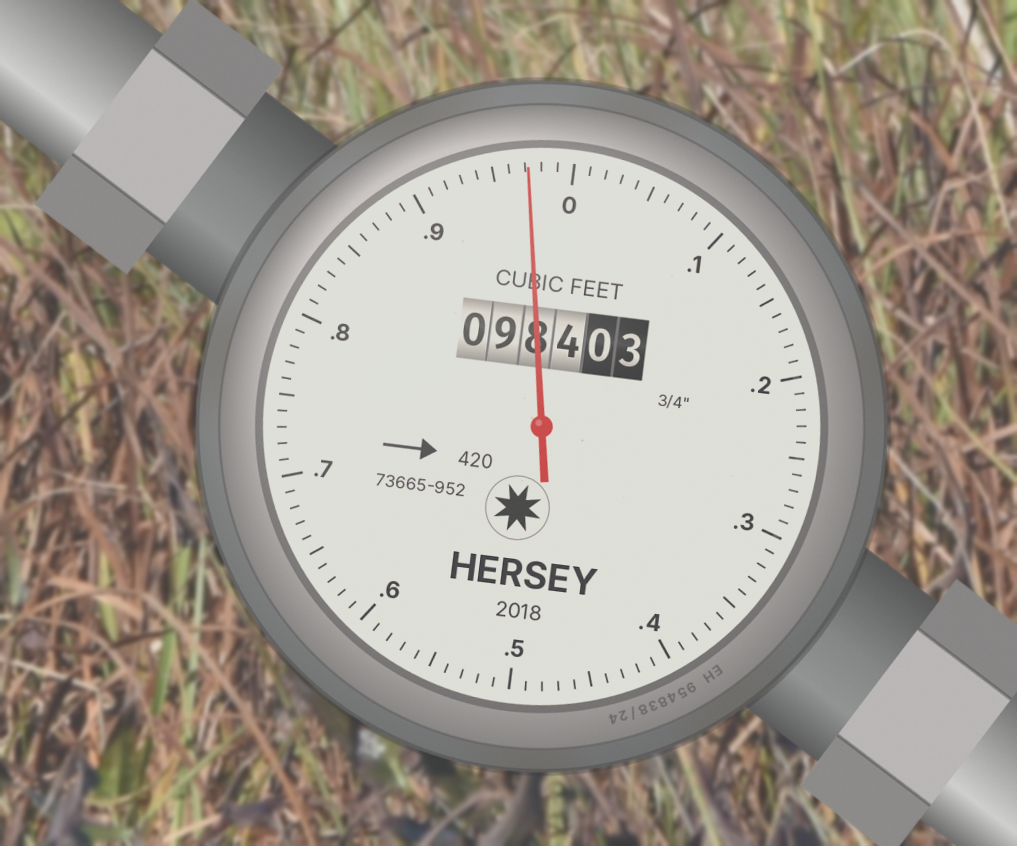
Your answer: 98402.97,ft³
